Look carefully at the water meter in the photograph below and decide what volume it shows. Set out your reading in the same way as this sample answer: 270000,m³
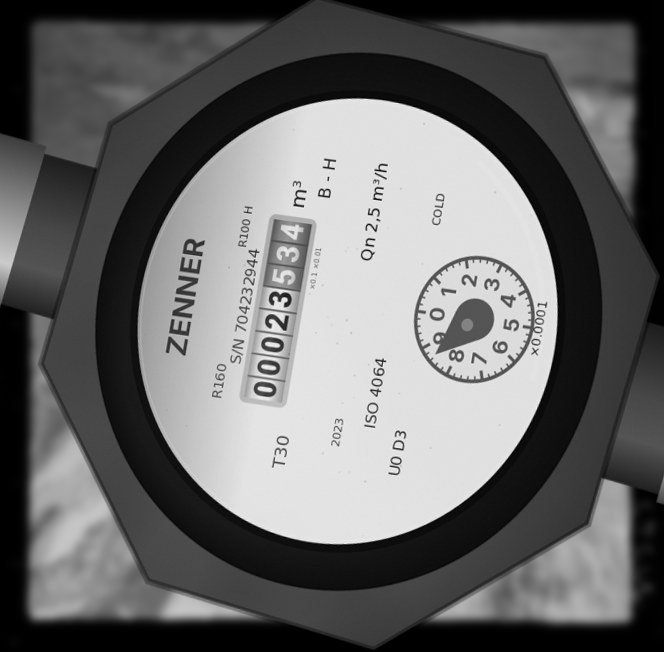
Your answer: 23.5348,m³
